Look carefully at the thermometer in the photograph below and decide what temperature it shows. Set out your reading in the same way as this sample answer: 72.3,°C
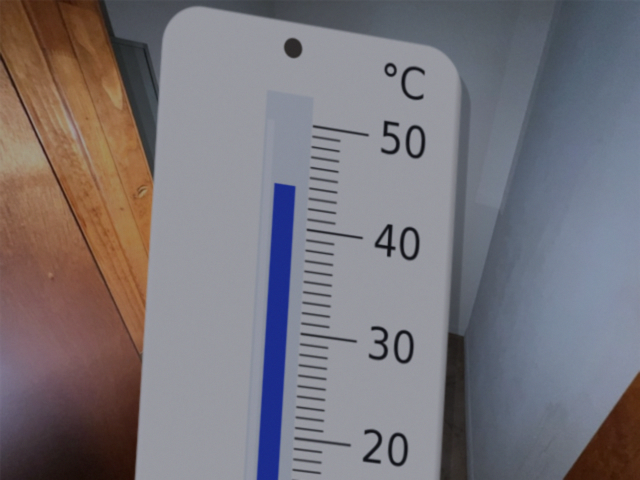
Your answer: 44,°C
